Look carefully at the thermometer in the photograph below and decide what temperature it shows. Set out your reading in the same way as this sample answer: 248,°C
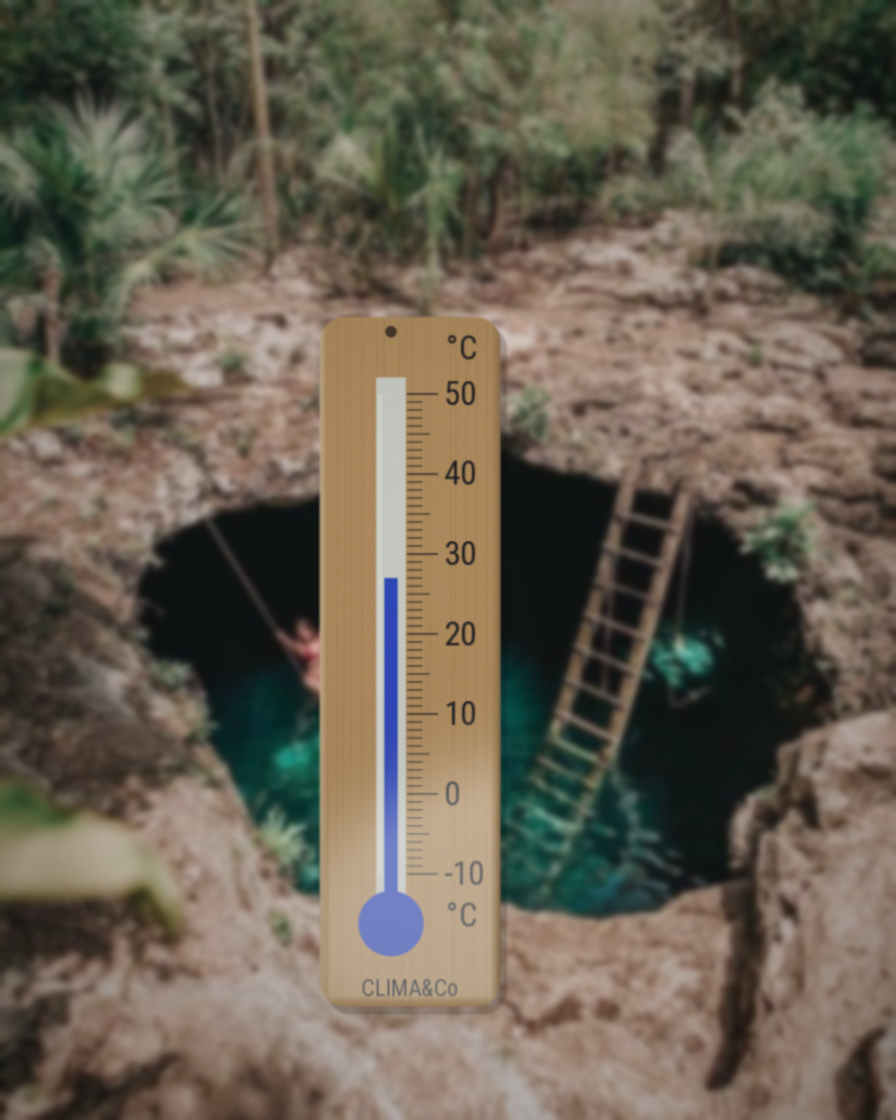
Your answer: 27,°C
